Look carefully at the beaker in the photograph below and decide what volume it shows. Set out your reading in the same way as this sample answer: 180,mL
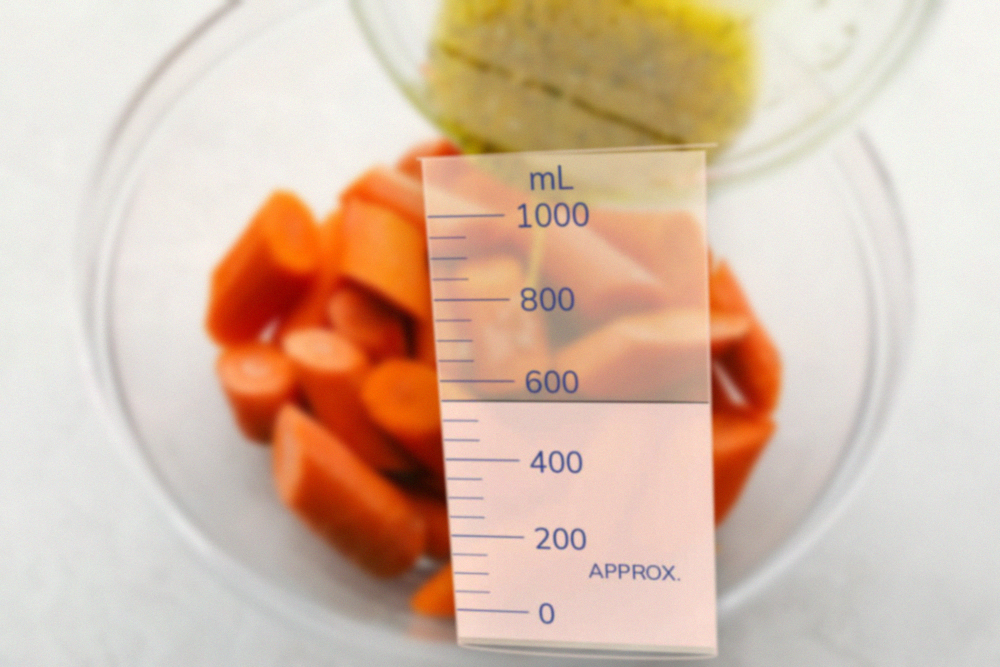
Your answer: 550,mL
